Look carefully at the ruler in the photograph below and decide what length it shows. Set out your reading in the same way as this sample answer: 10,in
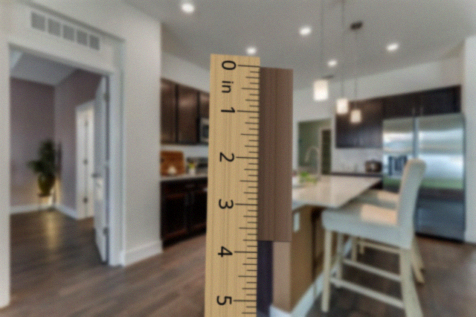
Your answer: 3.75,in
